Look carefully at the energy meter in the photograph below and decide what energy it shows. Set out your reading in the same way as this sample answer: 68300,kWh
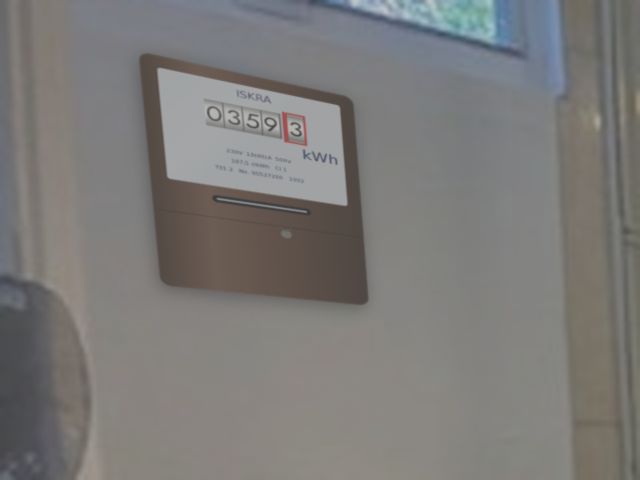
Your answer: 359.3,kWh
